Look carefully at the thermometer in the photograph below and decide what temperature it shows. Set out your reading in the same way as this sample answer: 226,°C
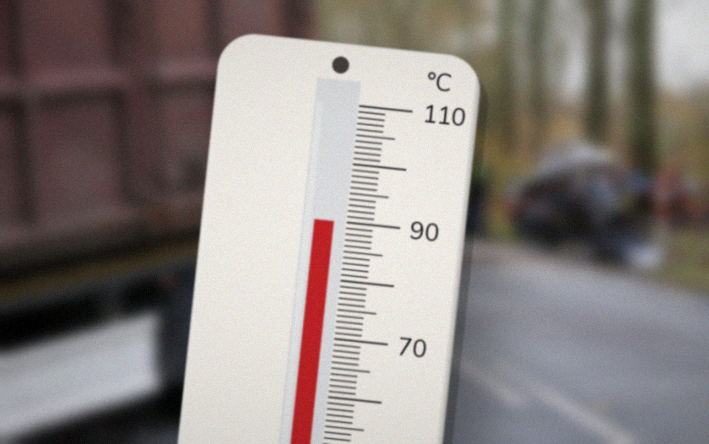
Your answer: 90,°C
